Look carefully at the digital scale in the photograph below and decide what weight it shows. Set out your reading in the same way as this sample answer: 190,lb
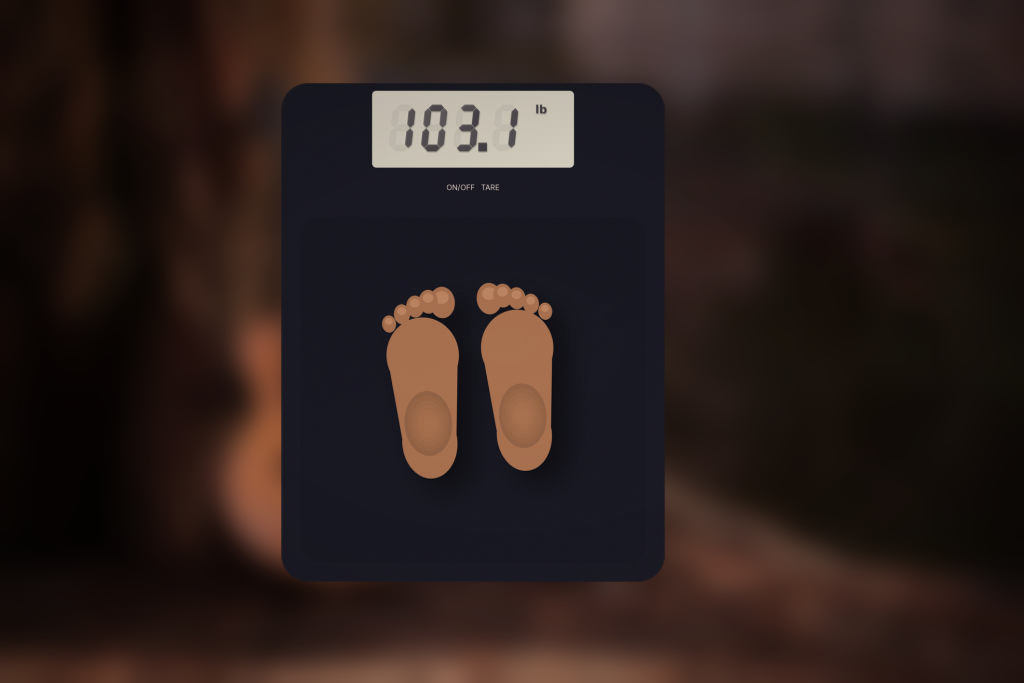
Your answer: 103.1,lb
